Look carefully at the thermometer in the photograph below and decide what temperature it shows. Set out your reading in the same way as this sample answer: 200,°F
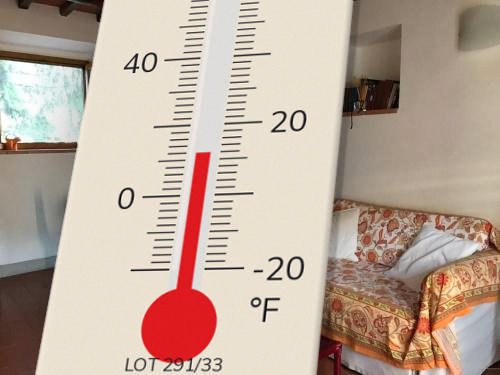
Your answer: 12,°F
